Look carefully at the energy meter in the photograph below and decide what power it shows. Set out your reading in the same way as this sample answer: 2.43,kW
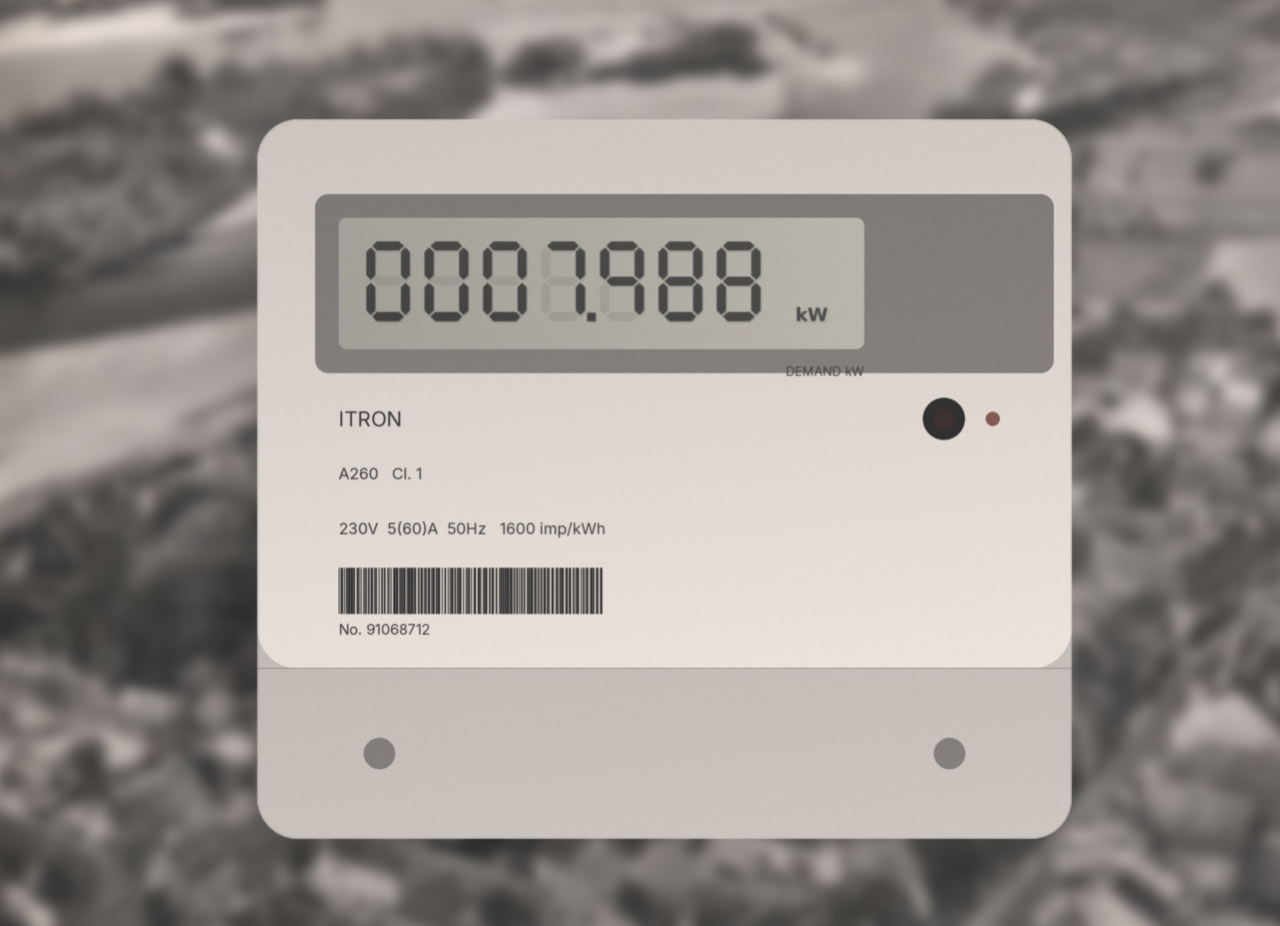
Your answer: 7.988,kW
